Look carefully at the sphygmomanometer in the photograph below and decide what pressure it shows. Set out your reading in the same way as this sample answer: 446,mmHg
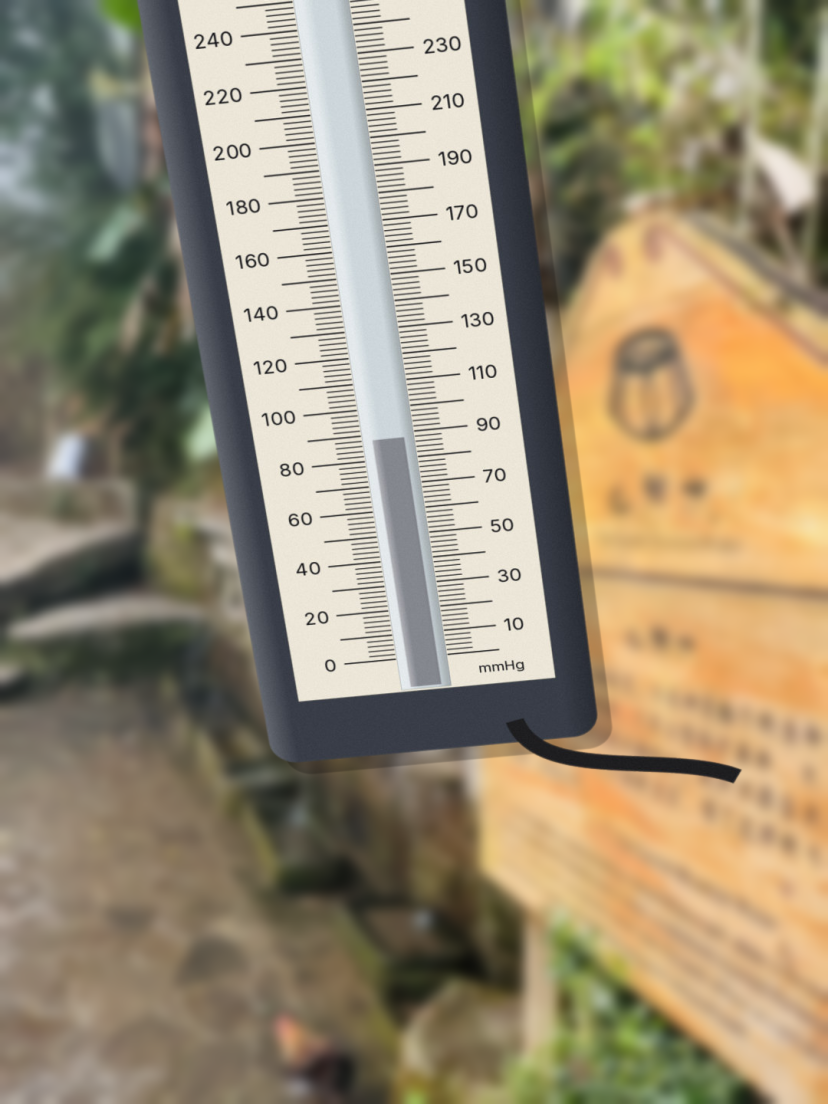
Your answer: 88,mmHg
